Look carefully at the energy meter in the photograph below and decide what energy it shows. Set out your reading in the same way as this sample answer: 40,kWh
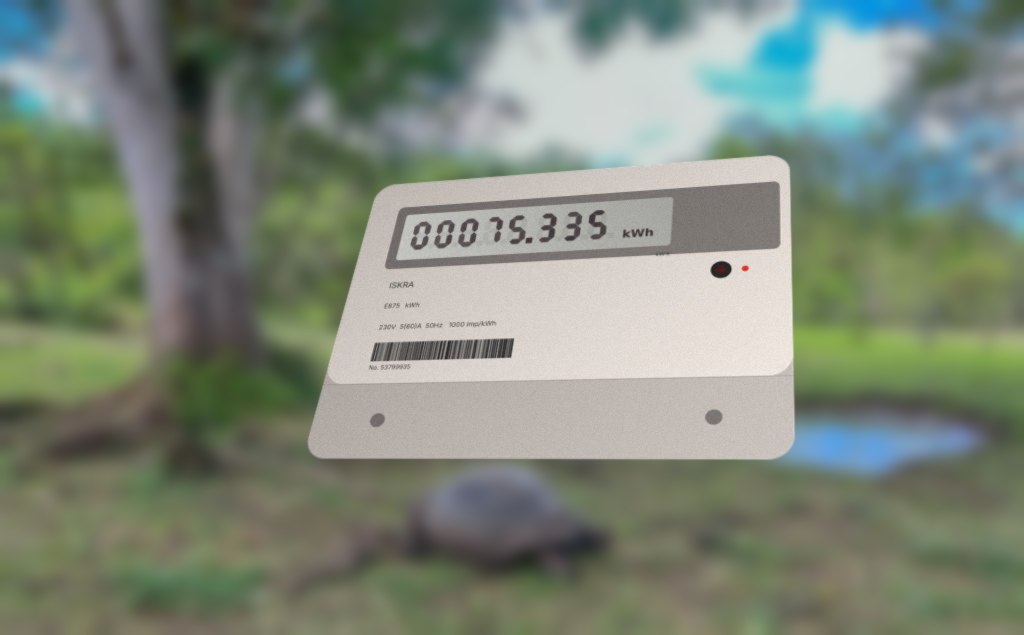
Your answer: 75.335,kWh
